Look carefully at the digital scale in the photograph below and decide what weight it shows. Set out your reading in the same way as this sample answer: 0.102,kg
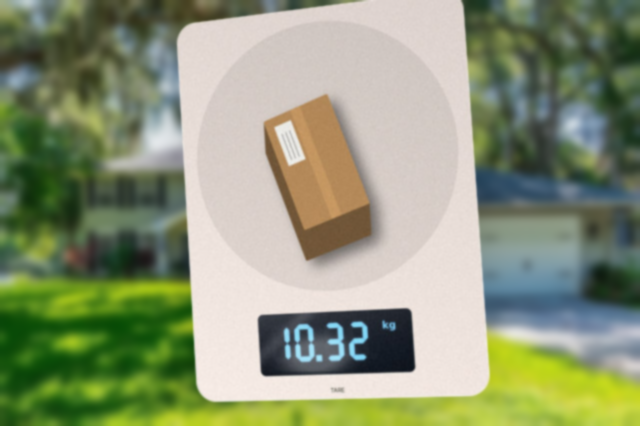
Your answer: 10.32,kg
